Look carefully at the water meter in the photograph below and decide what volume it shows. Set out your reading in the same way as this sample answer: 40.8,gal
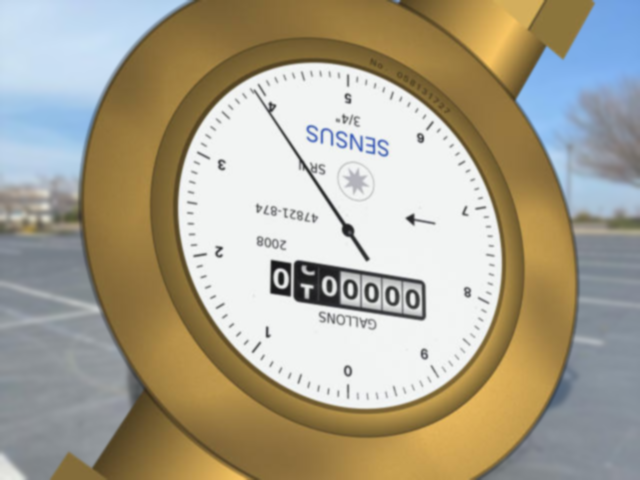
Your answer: 13.9,gal
